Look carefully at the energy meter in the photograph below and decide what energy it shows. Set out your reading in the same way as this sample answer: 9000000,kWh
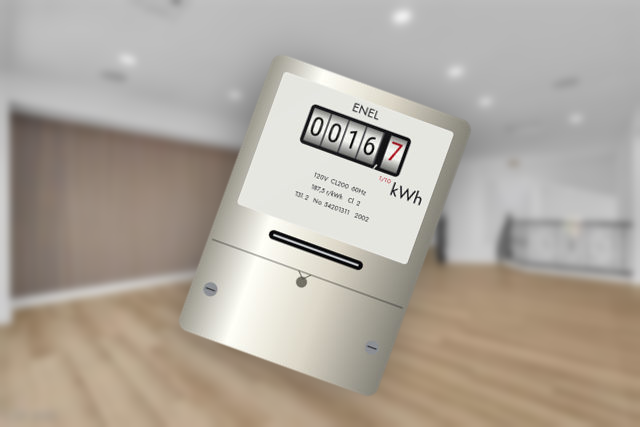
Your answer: 16.7,kWh
